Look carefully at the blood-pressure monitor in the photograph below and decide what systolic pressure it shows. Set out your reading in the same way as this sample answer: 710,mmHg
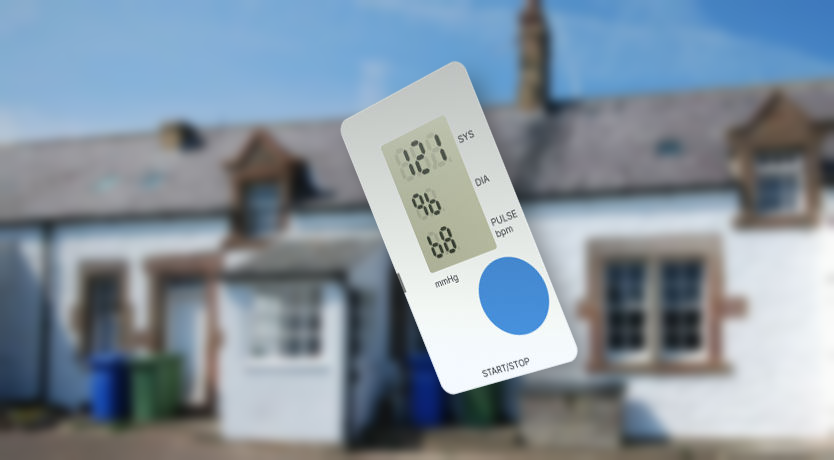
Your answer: 121,mmHg
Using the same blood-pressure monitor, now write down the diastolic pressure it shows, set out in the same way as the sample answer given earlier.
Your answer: 96,mmHg
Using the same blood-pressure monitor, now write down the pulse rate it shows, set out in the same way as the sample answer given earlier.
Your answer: 68,bpm
